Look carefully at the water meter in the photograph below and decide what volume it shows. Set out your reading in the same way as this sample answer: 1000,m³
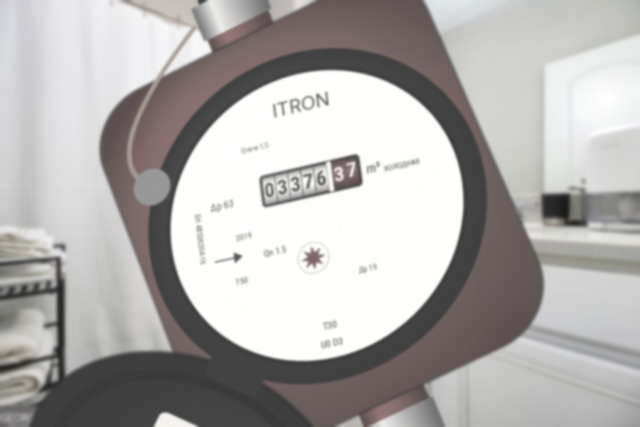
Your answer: 3376.37,m³
